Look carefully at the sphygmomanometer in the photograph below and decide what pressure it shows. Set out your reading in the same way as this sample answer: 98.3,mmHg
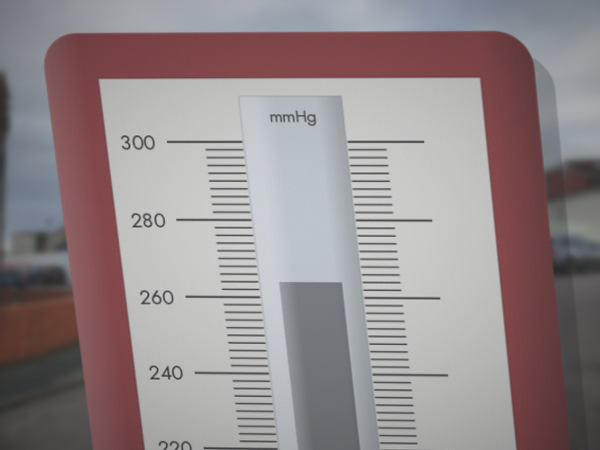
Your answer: 264,mmHg
